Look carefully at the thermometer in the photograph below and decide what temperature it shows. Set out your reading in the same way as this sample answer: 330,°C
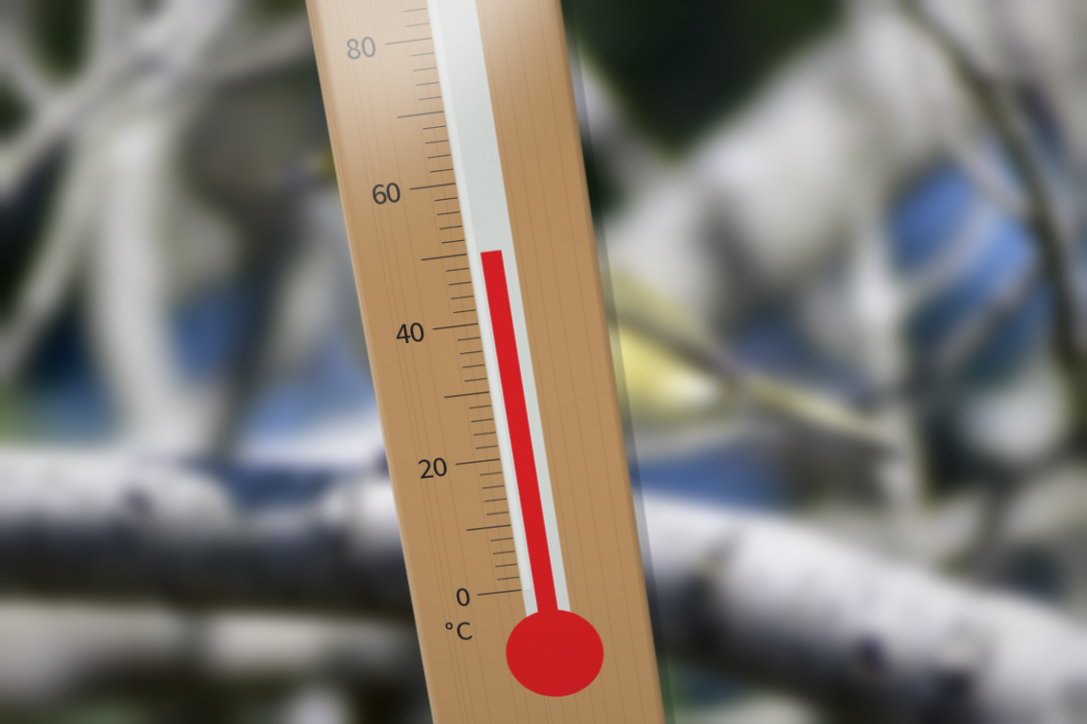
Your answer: 50,°C
